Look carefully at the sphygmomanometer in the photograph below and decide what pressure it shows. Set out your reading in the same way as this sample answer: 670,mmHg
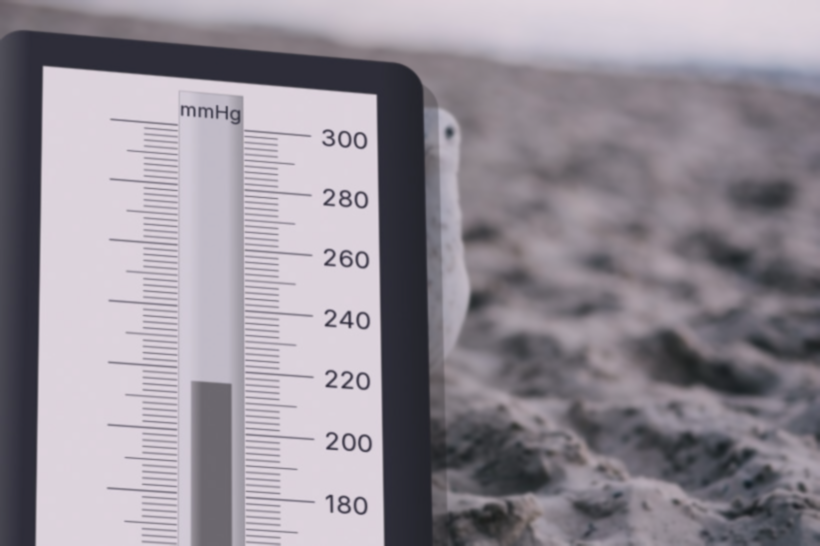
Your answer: 216,mmHg
